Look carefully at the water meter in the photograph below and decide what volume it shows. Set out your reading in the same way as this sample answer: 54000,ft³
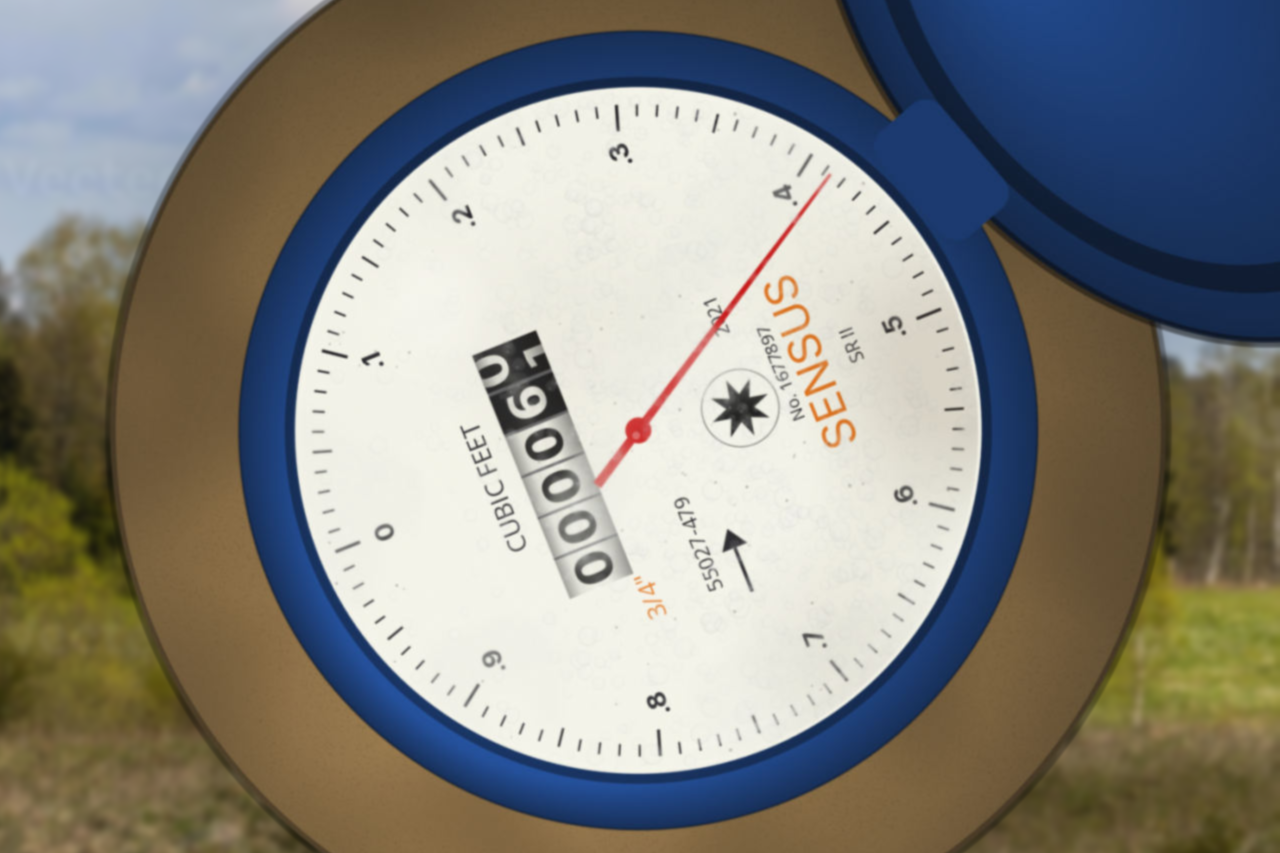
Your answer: 60.41,ft³
